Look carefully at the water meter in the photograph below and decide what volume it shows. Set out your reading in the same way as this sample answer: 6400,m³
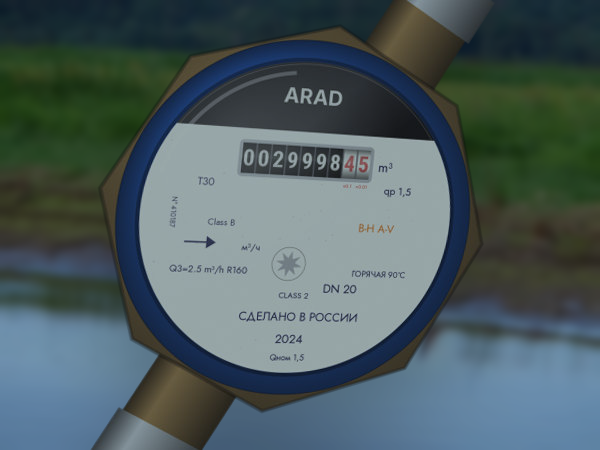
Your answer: 29998.45,m³
